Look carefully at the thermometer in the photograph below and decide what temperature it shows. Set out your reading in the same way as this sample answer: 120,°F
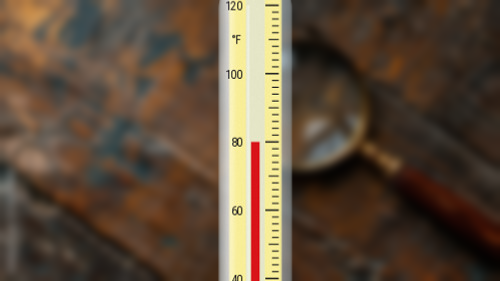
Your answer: 80,°F
